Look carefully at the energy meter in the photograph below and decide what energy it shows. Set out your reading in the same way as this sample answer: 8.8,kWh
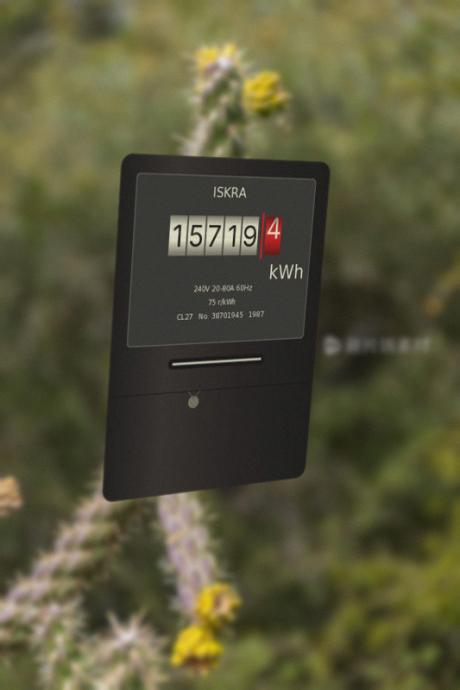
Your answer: 15719.4,kWh
